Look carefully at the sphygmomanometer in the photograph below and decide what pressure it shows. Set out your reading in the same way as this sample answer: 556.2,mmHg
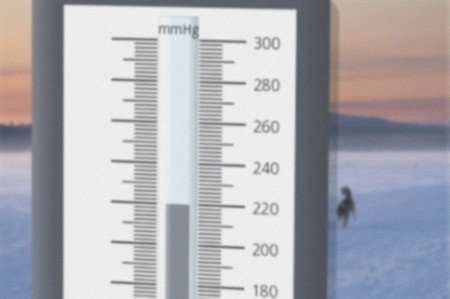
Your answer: 220,mmHg
